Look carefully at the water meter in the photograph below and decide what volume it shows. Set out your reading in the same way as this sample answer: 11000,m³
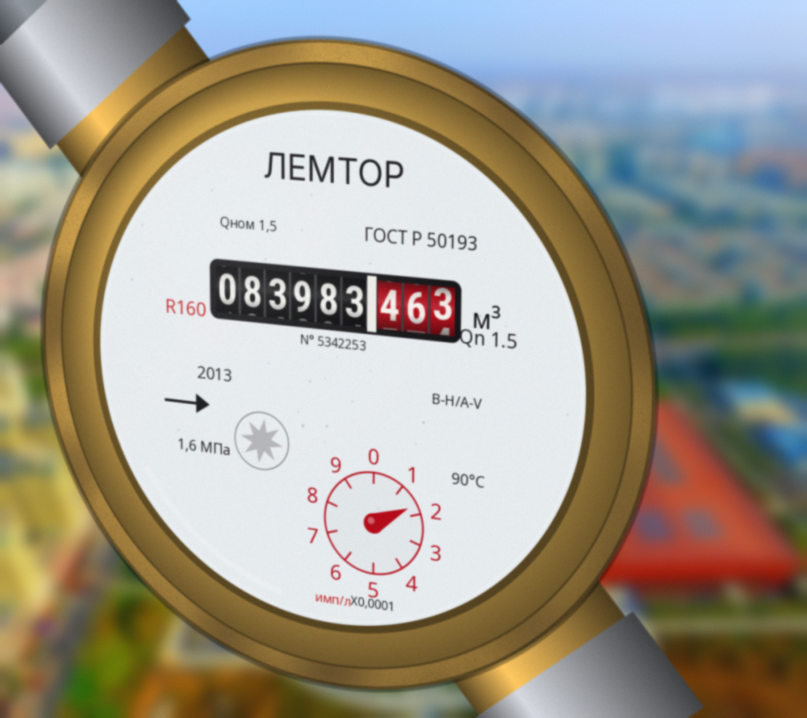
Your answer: 83983.4631,m³
